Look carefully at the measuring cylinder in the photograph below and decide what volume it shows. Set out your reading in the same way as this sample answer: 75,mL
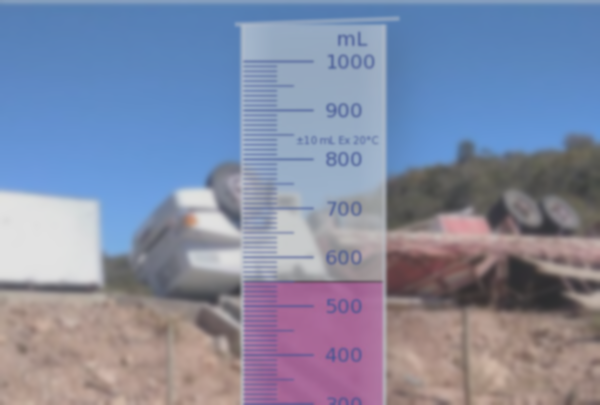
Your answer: 550,mL
